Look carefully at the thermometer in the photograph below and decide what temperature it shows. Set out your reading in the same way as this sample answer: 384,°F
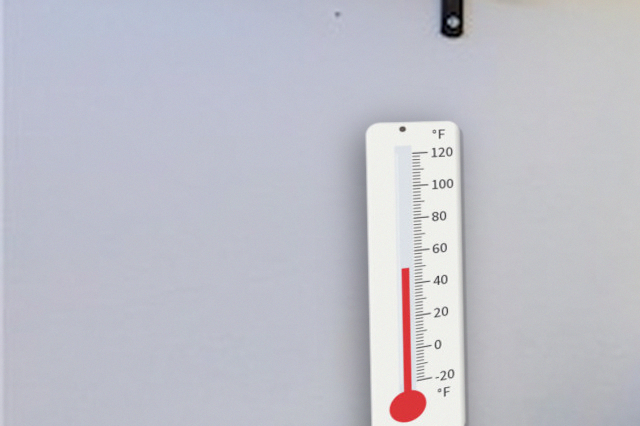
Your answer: 50,°F
